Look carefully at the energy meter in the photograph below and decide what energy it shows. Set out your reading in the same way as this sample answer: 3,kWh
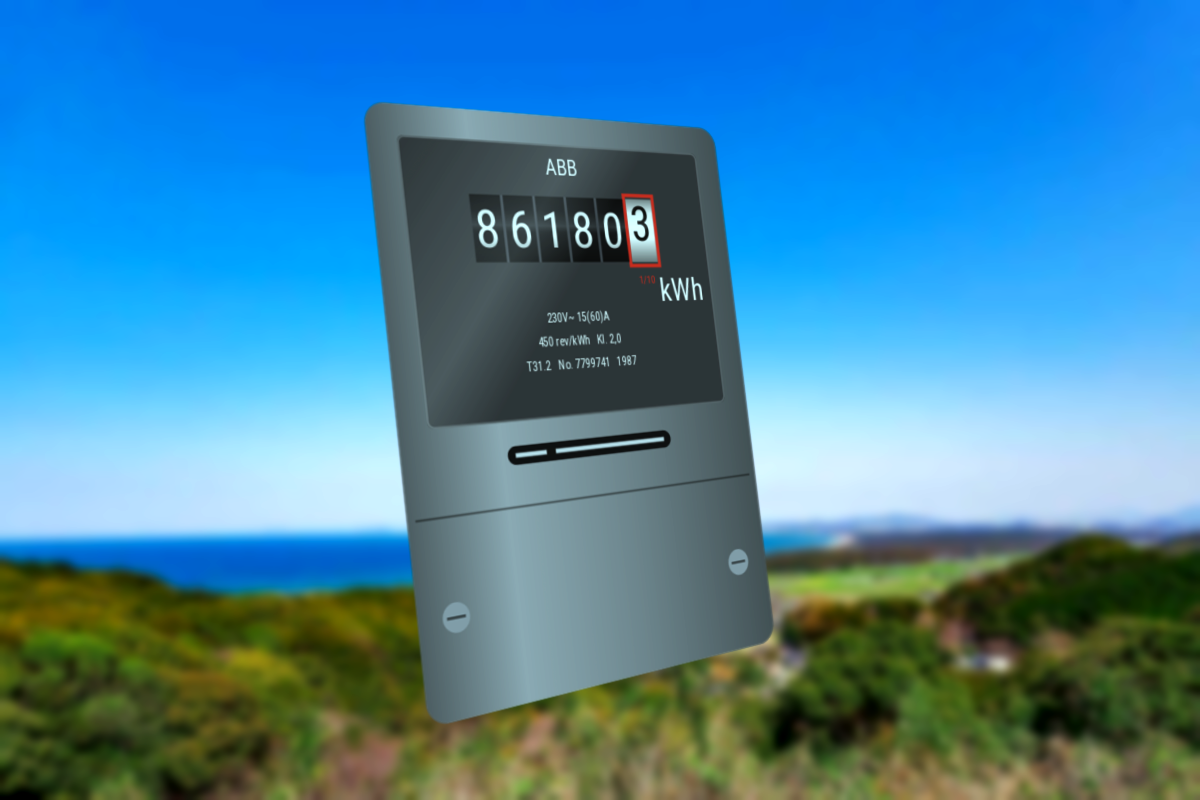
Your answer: 86180.3,kWh
